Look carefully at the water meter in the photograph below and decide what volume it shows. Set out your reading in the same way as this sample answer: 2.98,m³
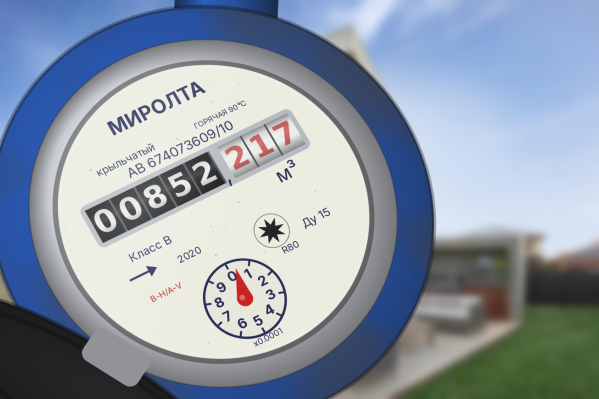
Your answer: 852.2170,m³
